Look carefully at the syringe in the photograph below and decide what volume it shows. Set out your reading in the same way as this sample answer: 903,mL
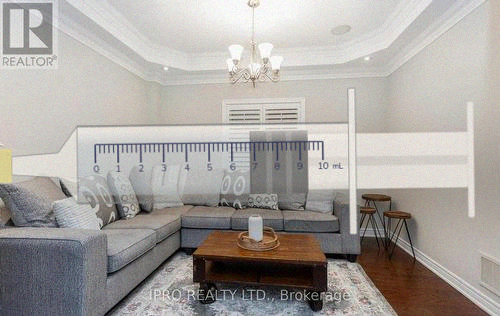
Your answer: 6.8,mL
